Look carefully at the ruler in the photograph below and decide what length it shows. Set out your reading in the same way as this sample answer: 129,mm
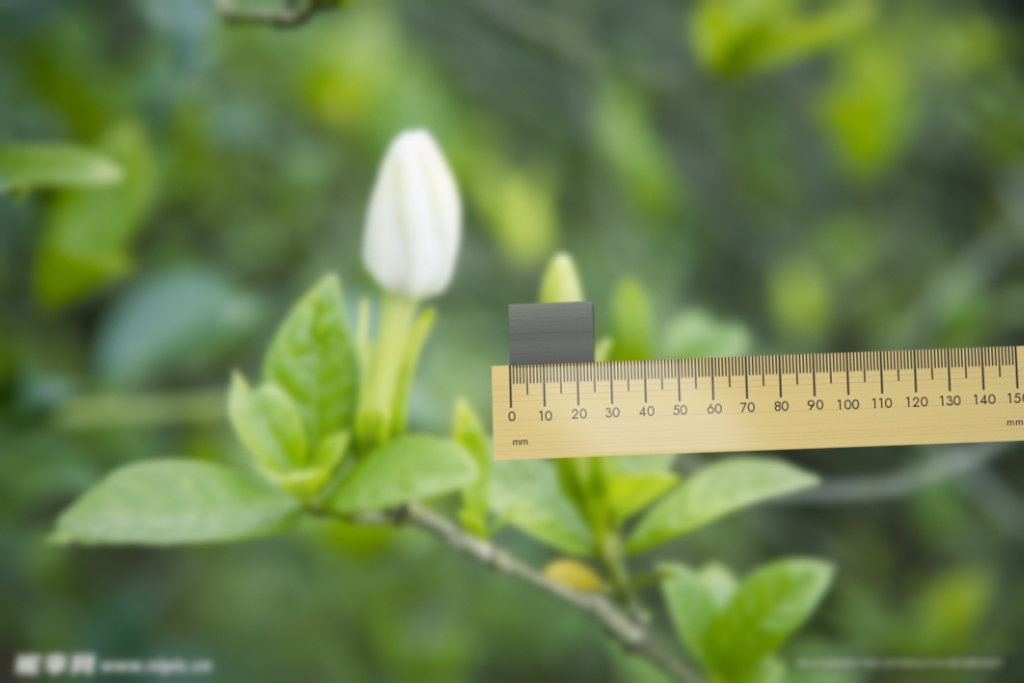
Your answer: 25,mm
